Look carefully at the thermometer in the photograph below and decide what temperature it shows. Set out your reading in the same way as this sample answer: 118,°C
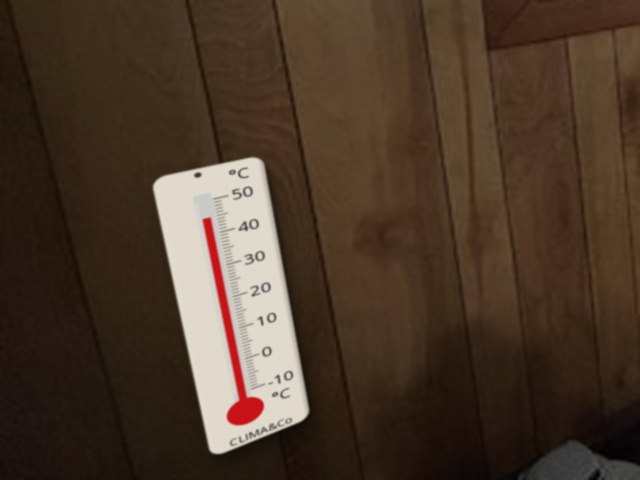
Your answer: 45,°C
